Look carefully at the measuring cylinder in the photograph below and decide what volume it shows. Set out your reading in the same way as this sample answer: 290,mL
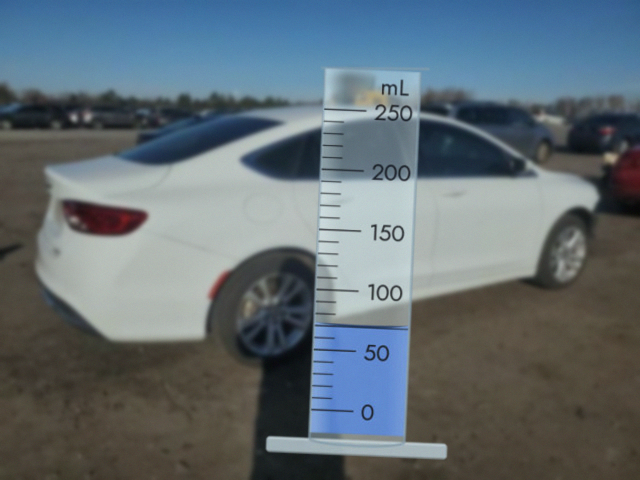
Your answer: 70,mL
